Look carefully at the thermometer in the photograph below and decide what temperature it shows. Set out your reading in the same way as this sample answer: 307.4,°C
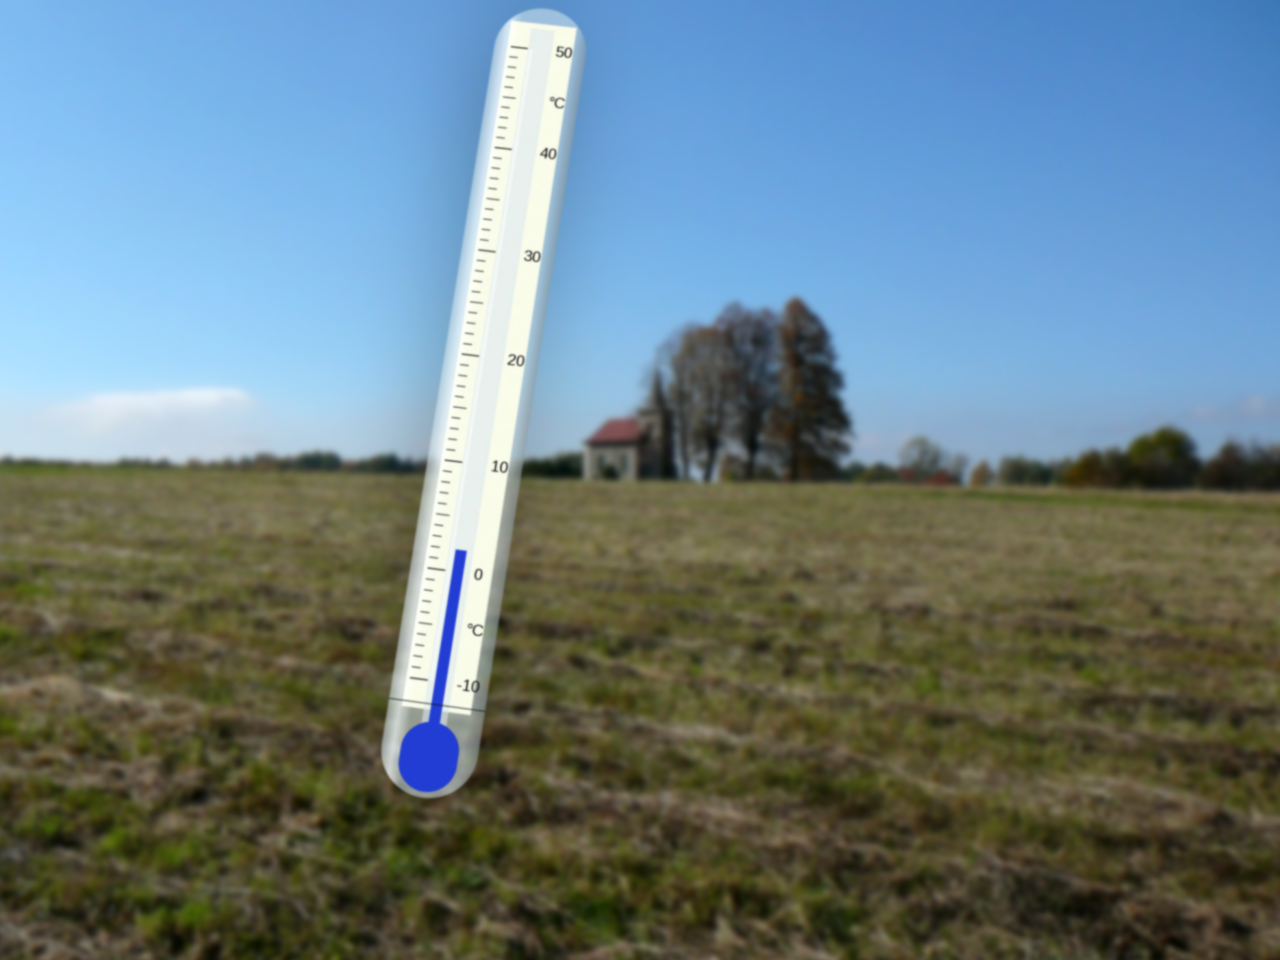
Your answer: 2,°C
